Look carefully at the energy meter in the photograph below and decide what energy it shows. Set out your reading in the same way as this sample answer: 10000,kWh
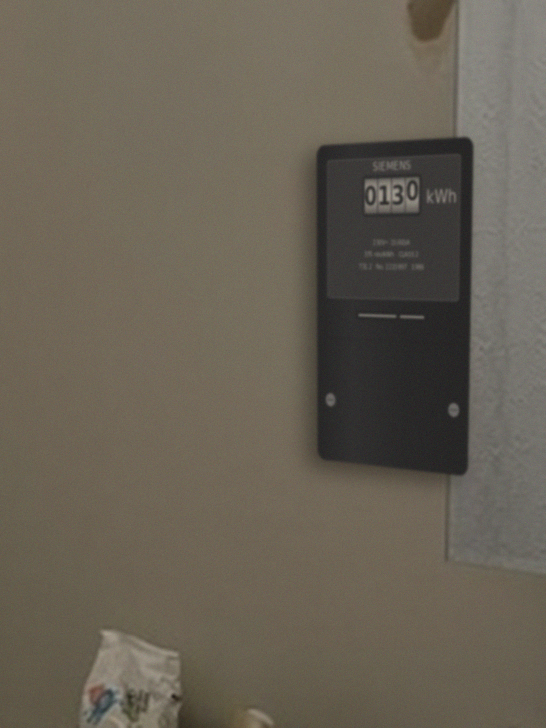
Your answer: 130,kWh
